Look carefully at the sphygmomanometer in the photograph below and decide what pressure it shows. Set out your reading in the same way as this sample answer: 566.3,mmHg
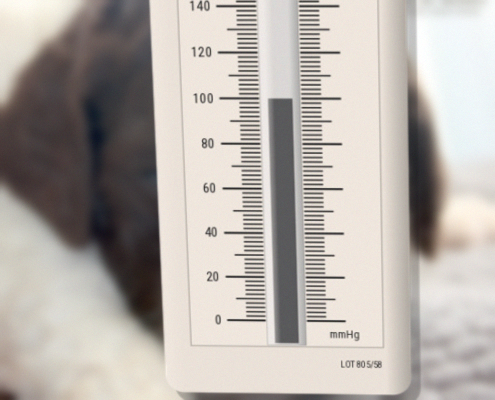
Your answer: 100,mmHg
